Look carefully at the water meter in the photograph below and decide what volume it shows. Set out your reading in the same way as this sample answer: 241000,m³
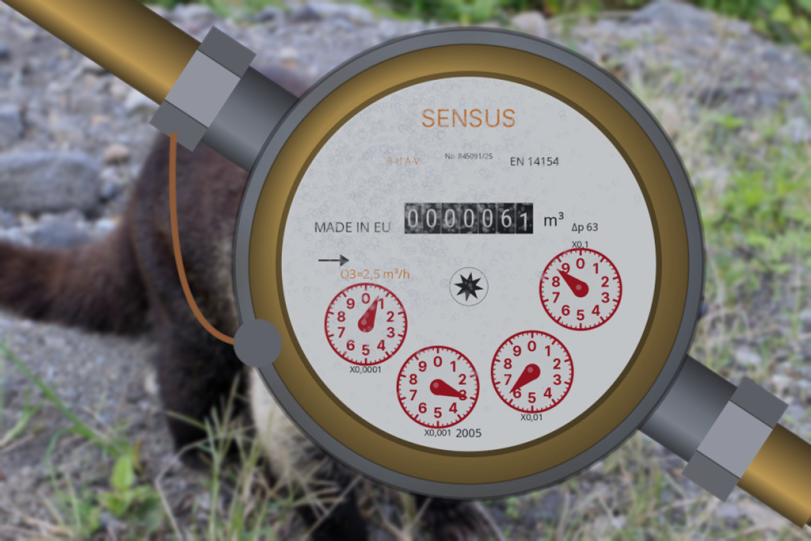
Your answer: 60.8630,m³
